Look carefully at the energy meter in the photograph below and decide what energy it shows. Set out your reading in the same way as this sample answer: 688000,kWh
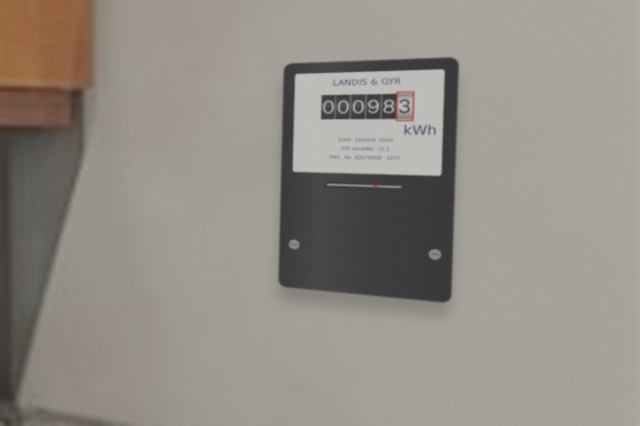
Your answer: 98.3,kWh
